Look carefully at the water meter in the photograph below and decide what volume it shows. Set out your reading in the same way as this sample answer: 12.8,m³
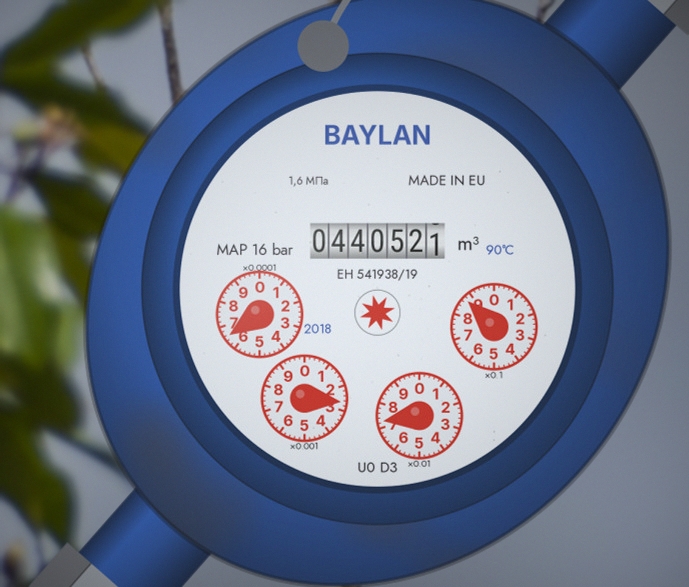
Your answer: 440520.8726,m³
